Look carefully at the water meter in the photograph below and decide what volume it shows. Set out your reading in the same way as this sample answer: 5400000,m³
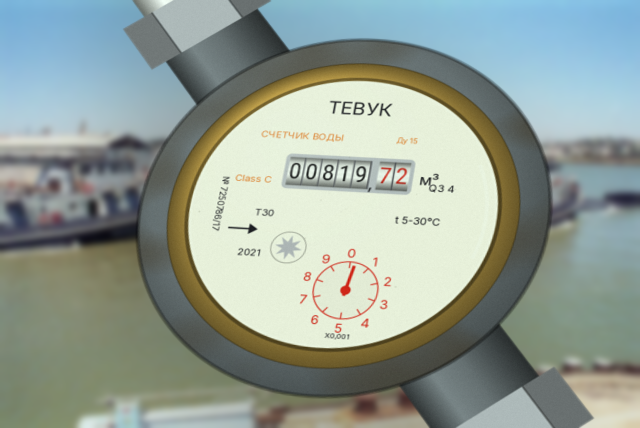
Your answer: 819.720,m³
